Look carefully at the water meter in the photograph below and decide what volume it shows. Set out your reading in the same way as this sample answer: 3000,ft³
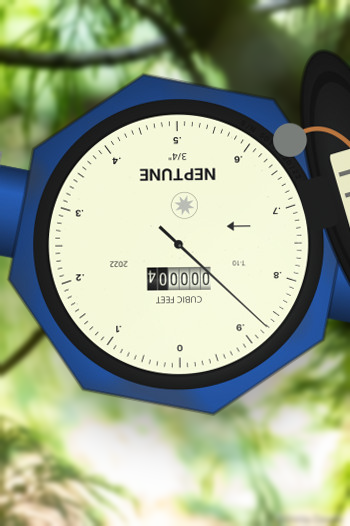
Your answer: 3.87,ft³
